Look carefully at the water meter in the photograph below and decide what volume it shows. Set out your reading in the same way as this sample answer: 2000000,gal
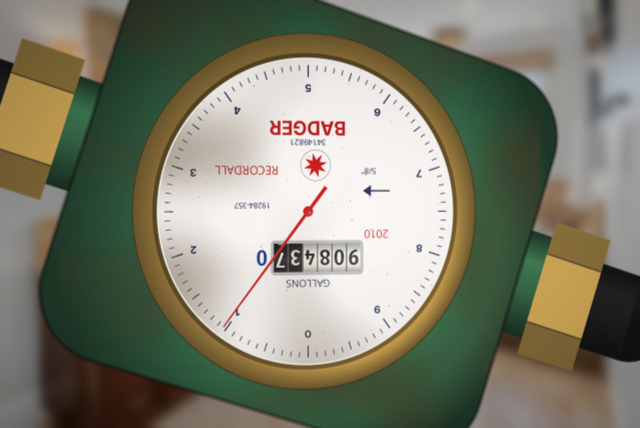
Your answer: 9084371.0,gal
